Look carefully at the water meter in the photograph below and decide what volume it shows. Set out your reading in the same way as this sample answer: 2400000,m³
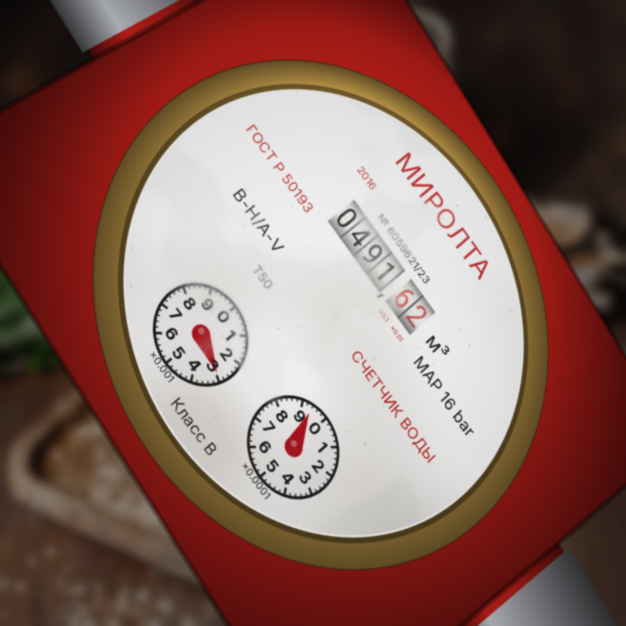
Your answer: 491.6229,m³
